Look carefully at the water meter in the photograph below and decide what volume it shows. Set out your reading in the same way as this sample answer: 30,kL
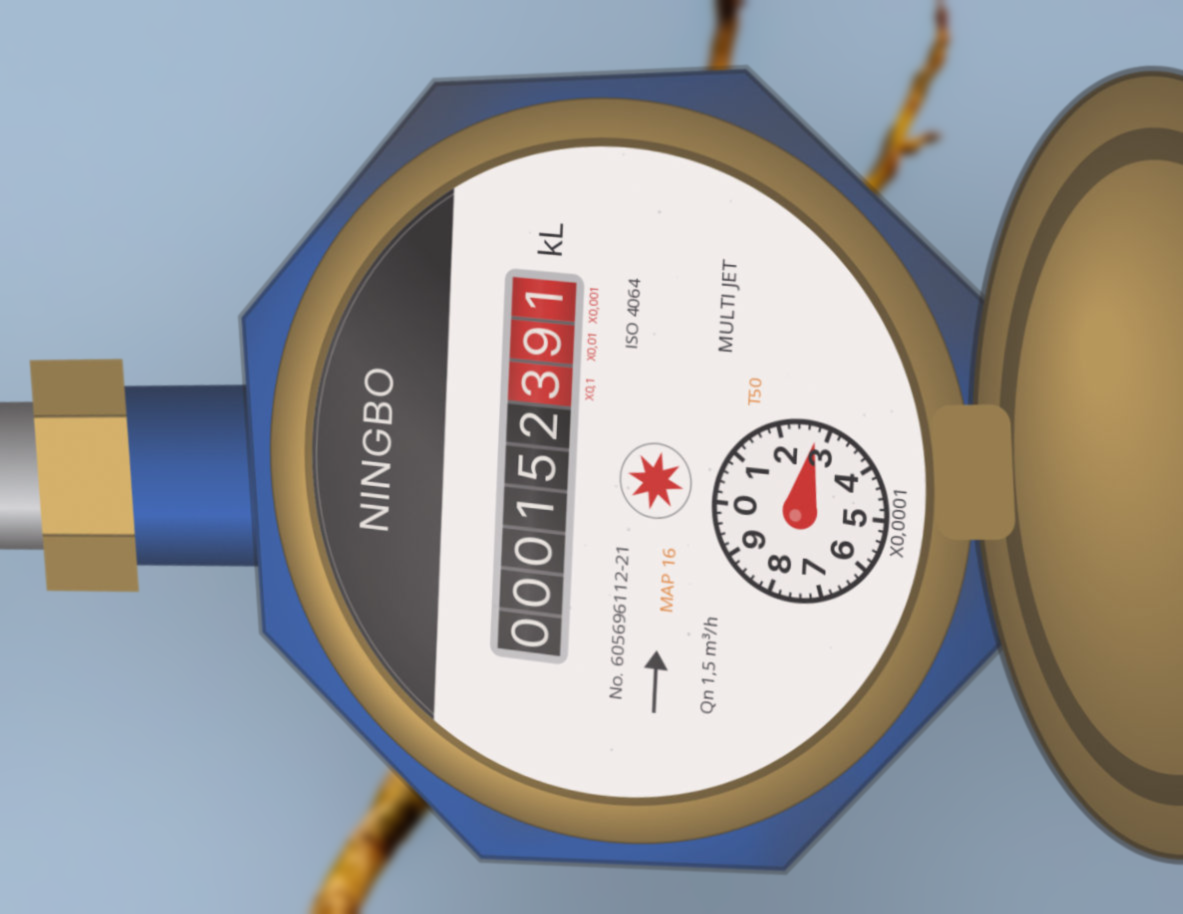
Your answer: 152.3912,kL
